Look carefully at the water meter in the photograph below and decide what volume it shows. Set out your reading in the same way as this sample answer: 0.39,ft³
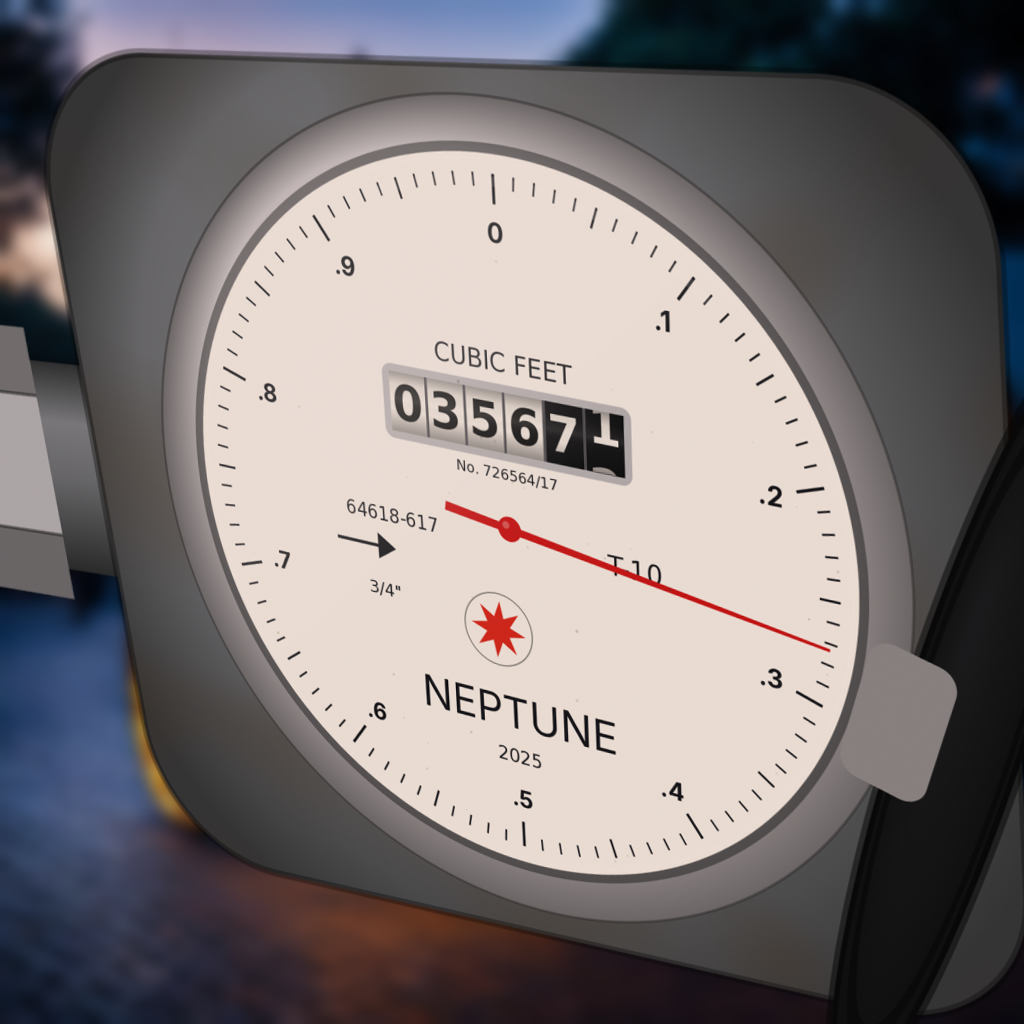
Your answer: 35671.27,ft³
